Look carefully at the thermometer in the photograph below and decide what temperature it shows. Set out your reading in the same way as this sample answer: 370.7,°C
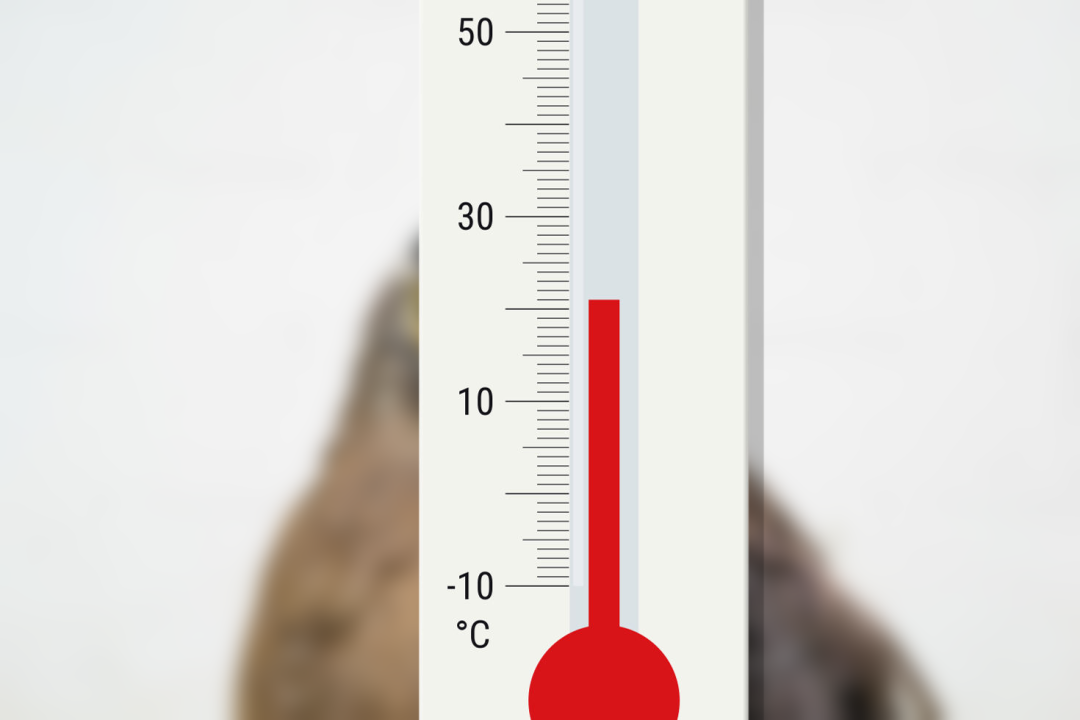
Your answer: 21,°C
